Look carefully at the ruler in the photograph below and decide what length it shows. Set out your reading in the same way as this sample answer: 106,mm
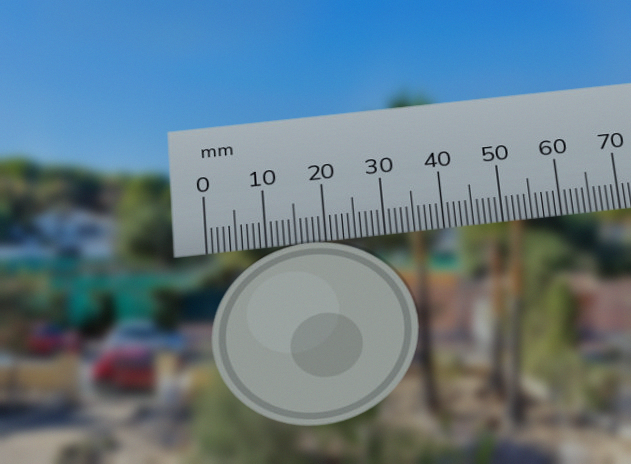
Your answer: 34,mm
